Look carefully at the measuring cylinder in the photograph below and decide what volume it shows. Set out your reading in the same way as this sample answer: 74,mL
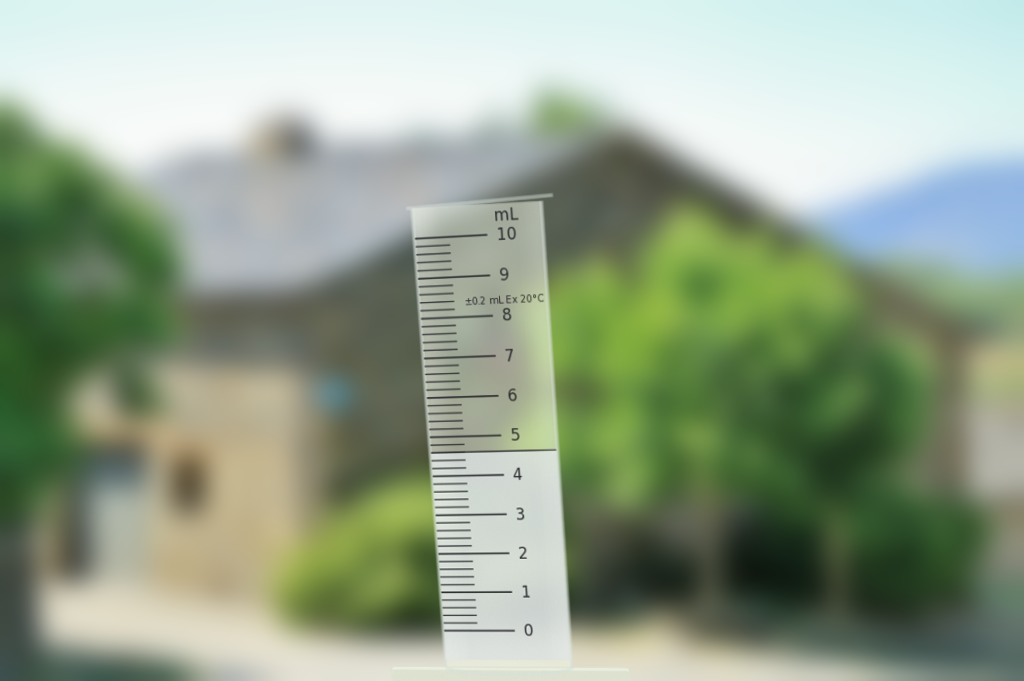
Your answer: 4.6,mL
